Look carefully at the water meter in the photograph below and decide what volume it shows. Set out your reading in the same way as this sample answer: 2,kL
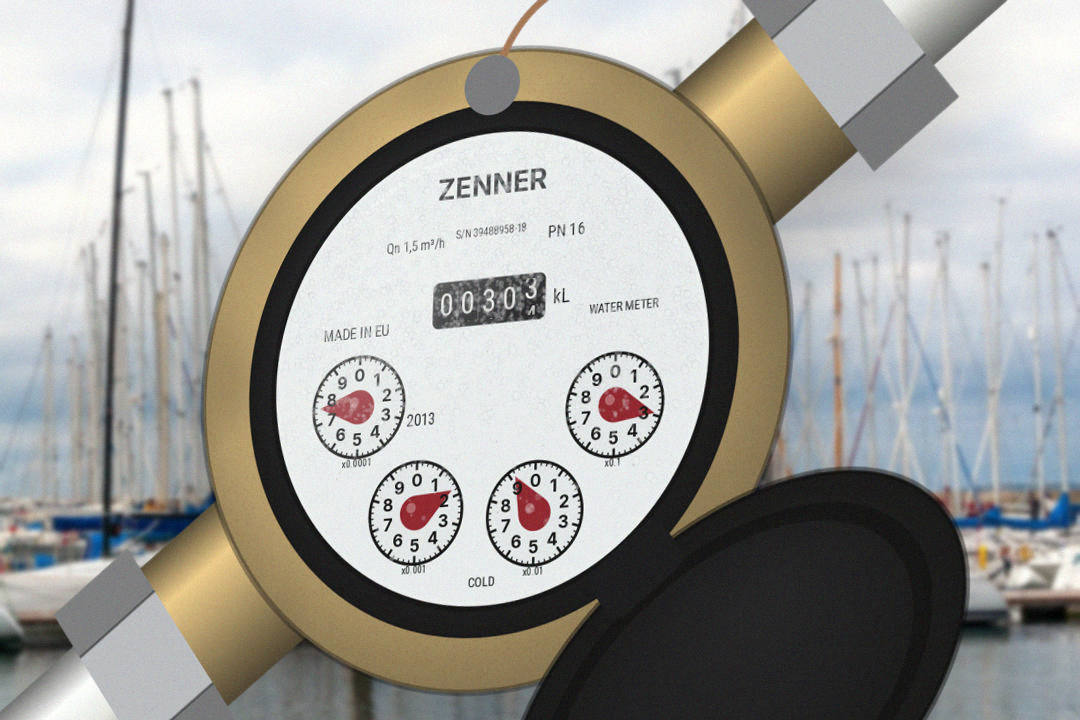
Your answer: 303.2917,kL
